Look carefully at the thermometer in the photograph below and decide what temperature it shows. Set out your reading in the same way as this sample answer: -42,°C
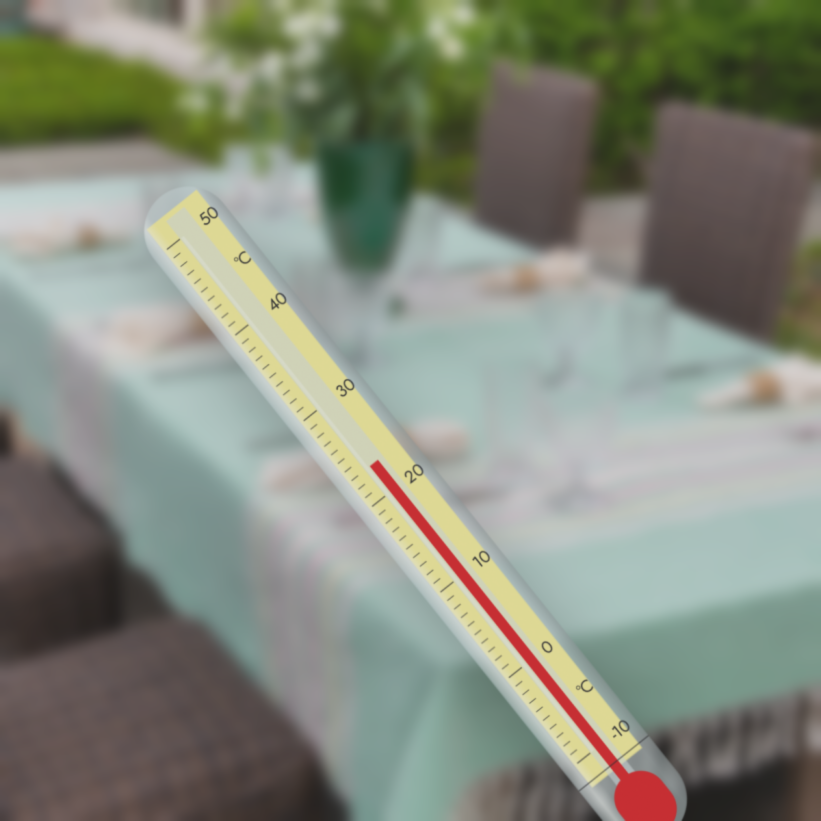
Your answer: 23,°C
